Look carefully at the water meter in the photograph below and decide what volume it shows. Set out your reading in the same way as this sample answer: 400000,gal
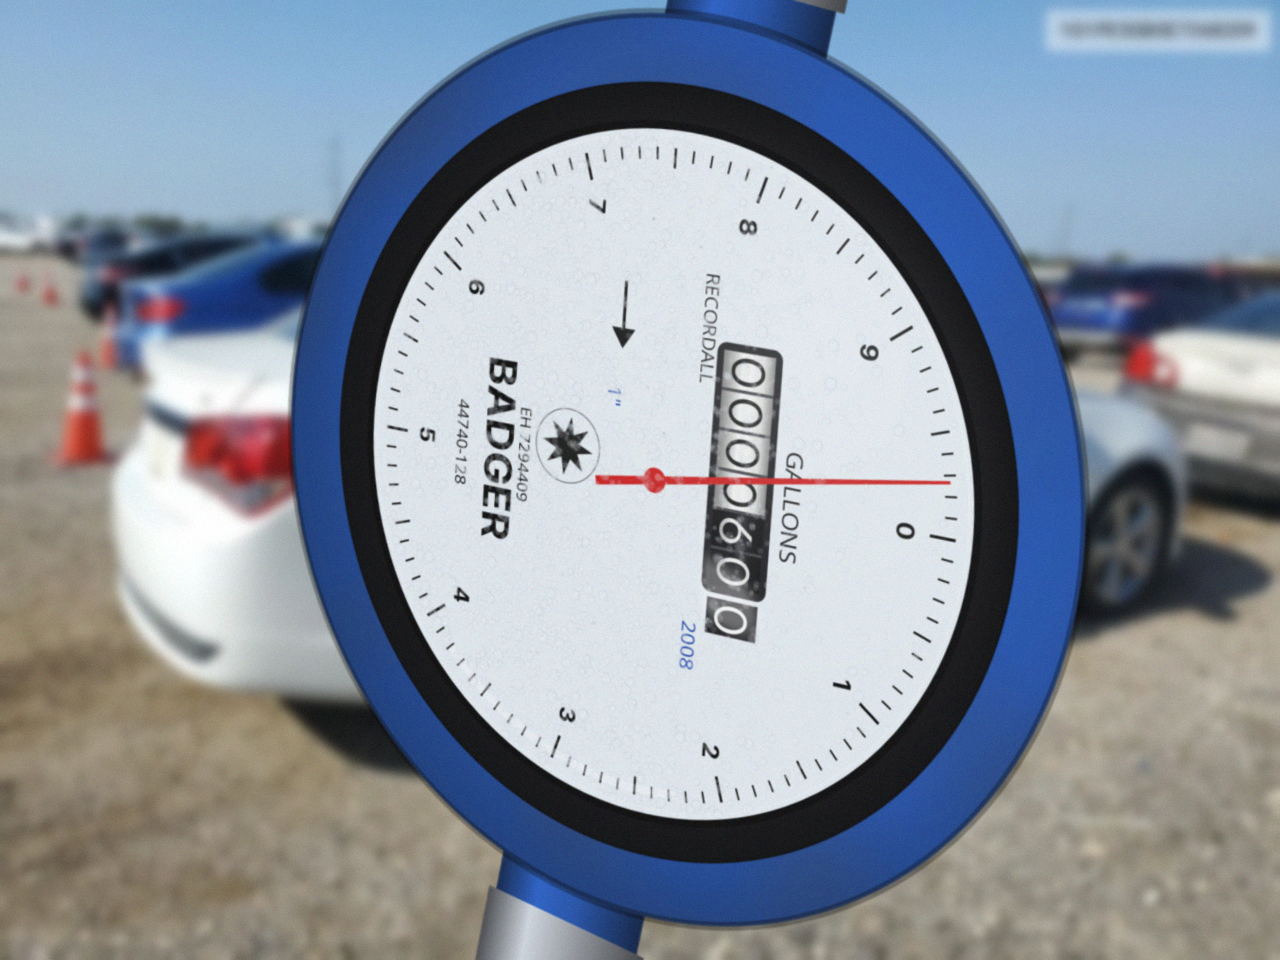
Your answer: 599.7,gal
